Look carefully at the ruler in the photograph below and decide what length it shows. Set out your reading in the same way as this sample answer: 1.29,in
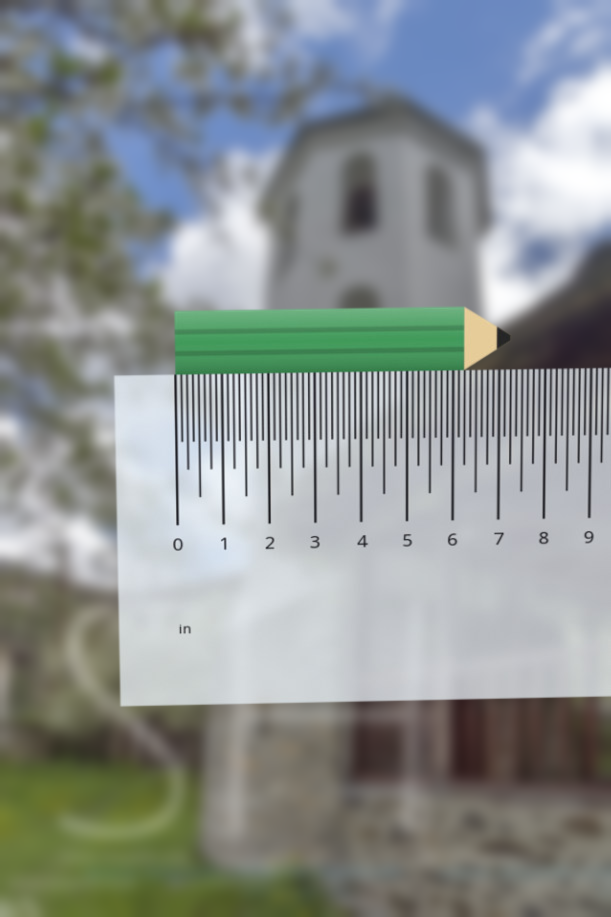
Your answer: 7.25,in
